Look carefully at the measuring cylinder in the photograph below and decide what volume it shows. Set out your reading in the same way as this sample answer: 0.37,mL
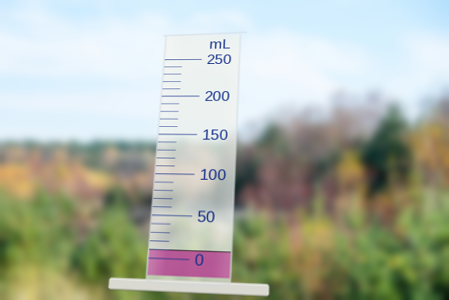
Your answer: 10,mL
